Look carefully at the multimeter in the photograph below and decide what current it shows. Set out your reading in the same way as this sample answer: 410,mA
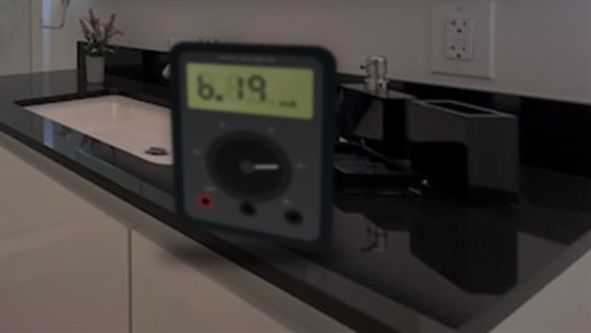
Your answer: 6.19,mA
